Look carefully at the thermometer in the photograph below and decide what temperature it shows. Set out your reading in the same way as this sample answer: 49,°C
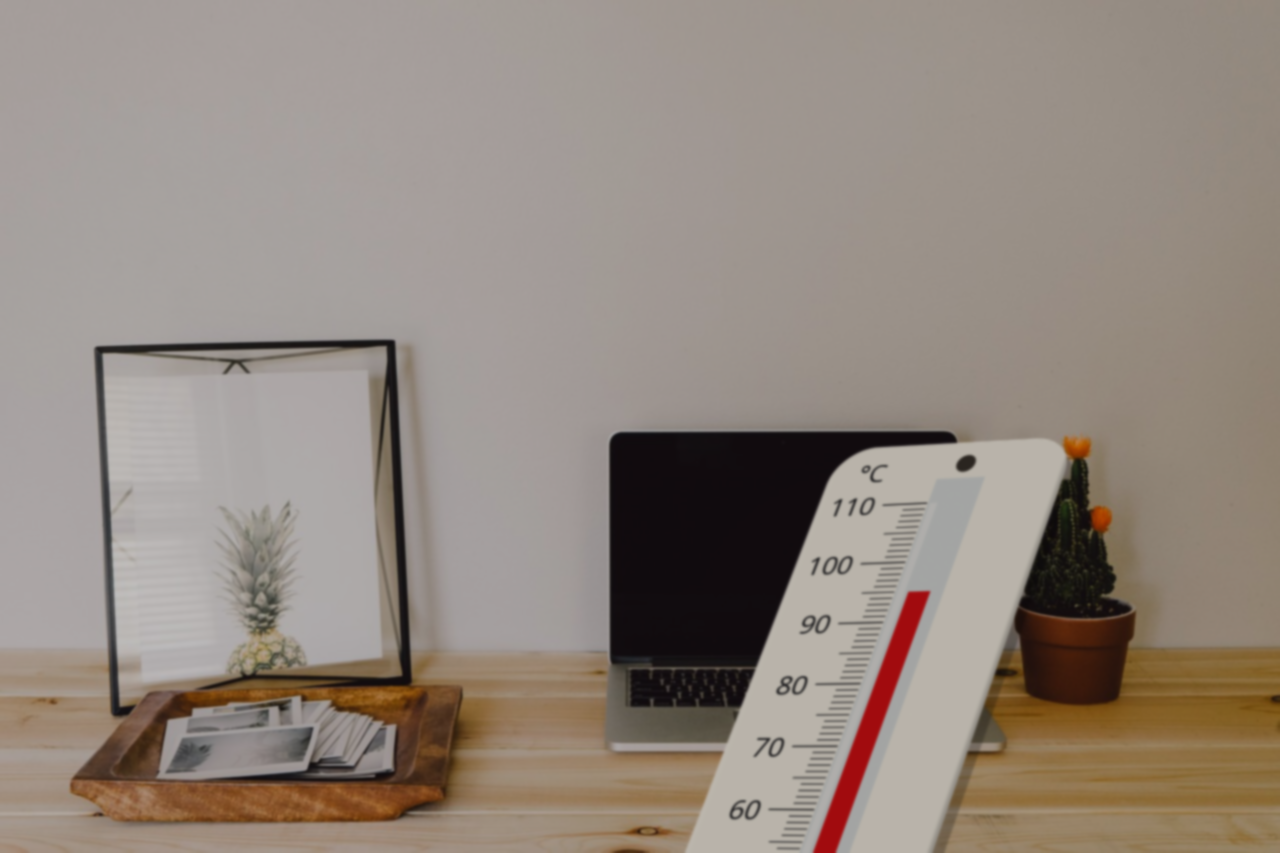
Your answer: 95,°C
